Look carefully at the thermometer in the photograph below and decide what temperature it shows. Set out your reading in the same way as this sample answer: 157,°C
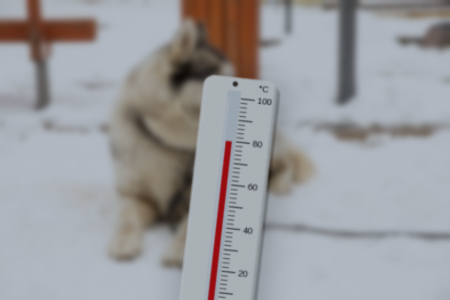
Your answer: 80,°C
